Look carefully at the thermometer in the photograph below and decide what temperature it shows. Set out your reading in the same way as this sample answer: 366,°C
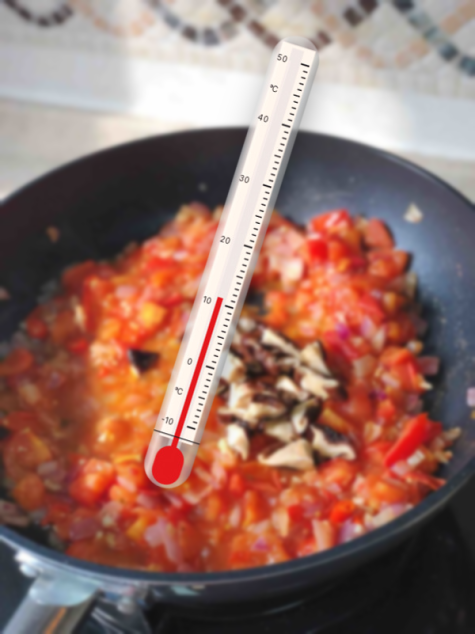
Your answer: 11,°C
